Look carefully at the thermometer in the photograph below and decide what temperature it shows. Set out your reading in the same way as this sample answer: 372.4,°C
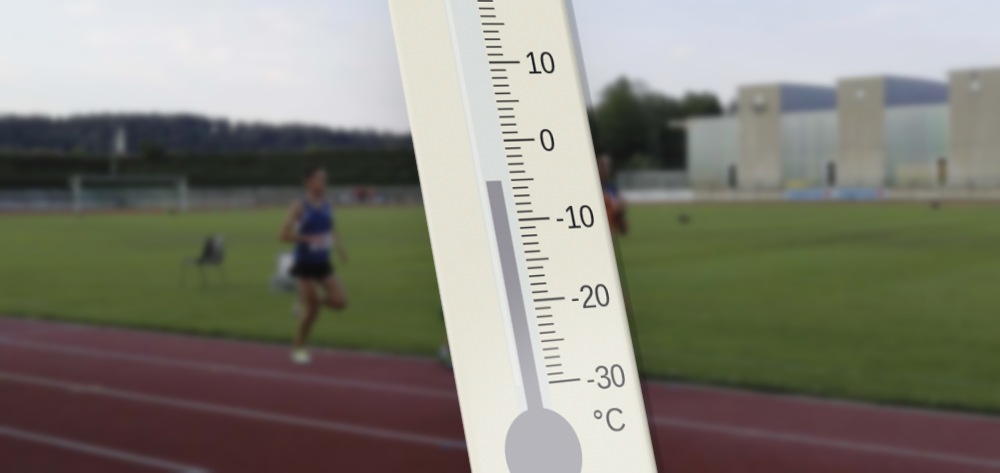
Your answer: -5,°C
